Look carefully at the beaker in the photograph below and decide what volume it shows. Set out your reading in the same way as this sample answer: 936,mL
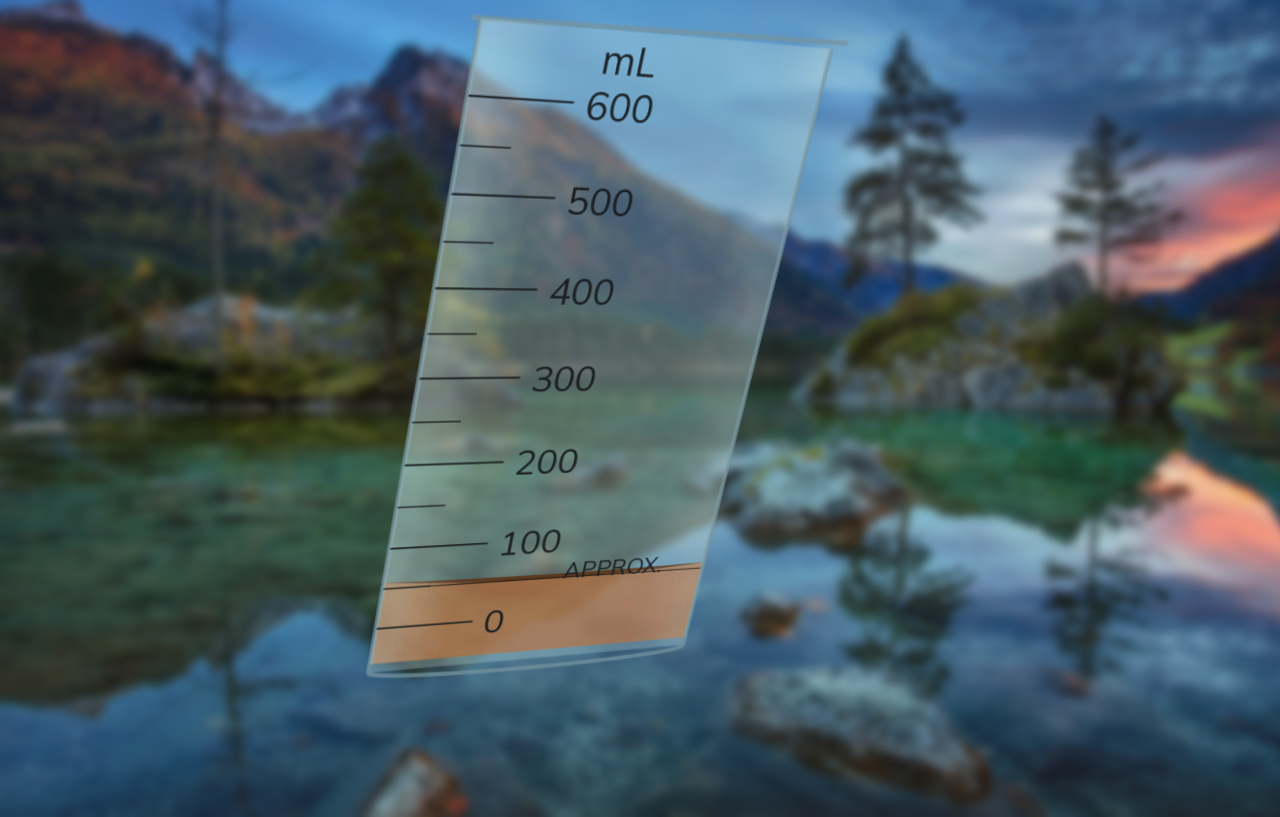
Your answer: 50,mL
